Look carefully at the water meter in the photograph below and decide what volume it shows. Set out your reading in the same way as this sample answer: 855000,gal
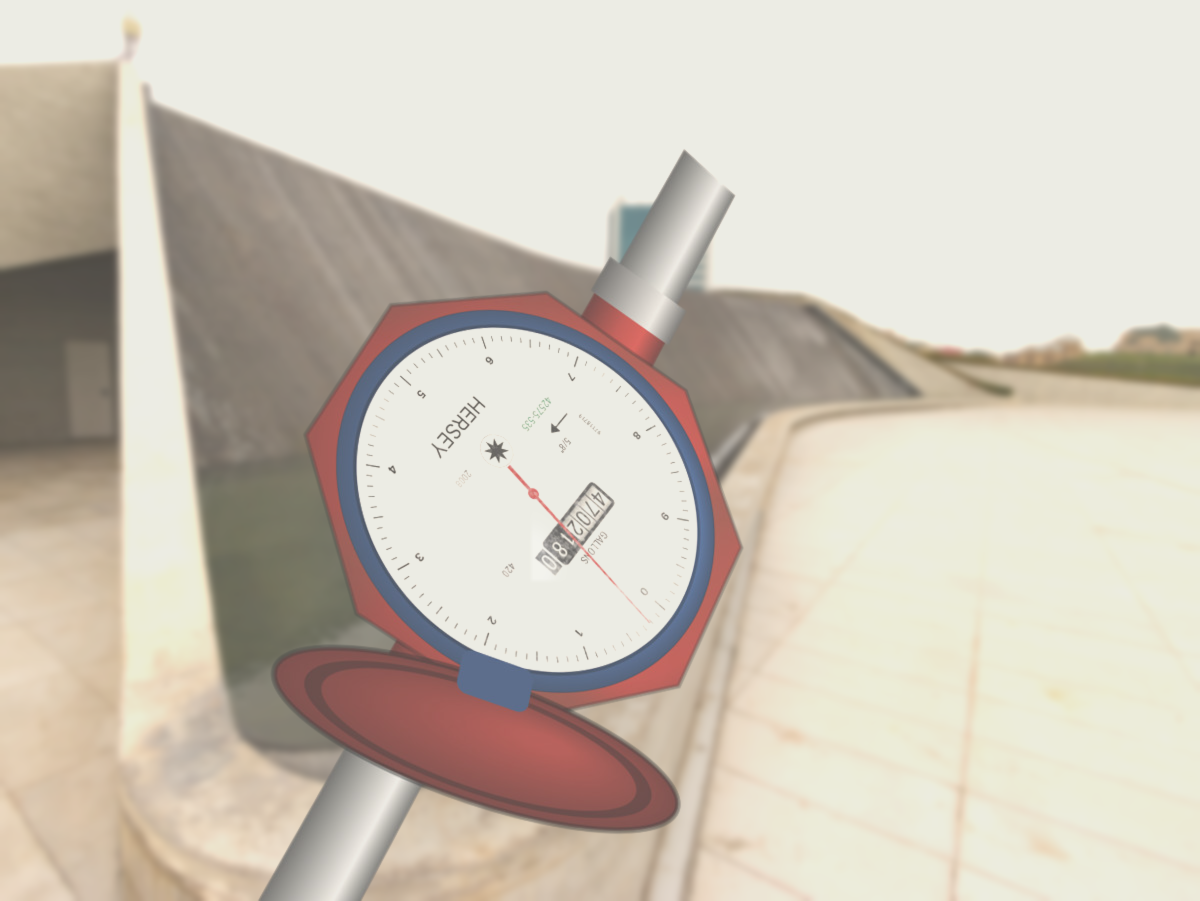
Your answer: 4702180.2,gal
